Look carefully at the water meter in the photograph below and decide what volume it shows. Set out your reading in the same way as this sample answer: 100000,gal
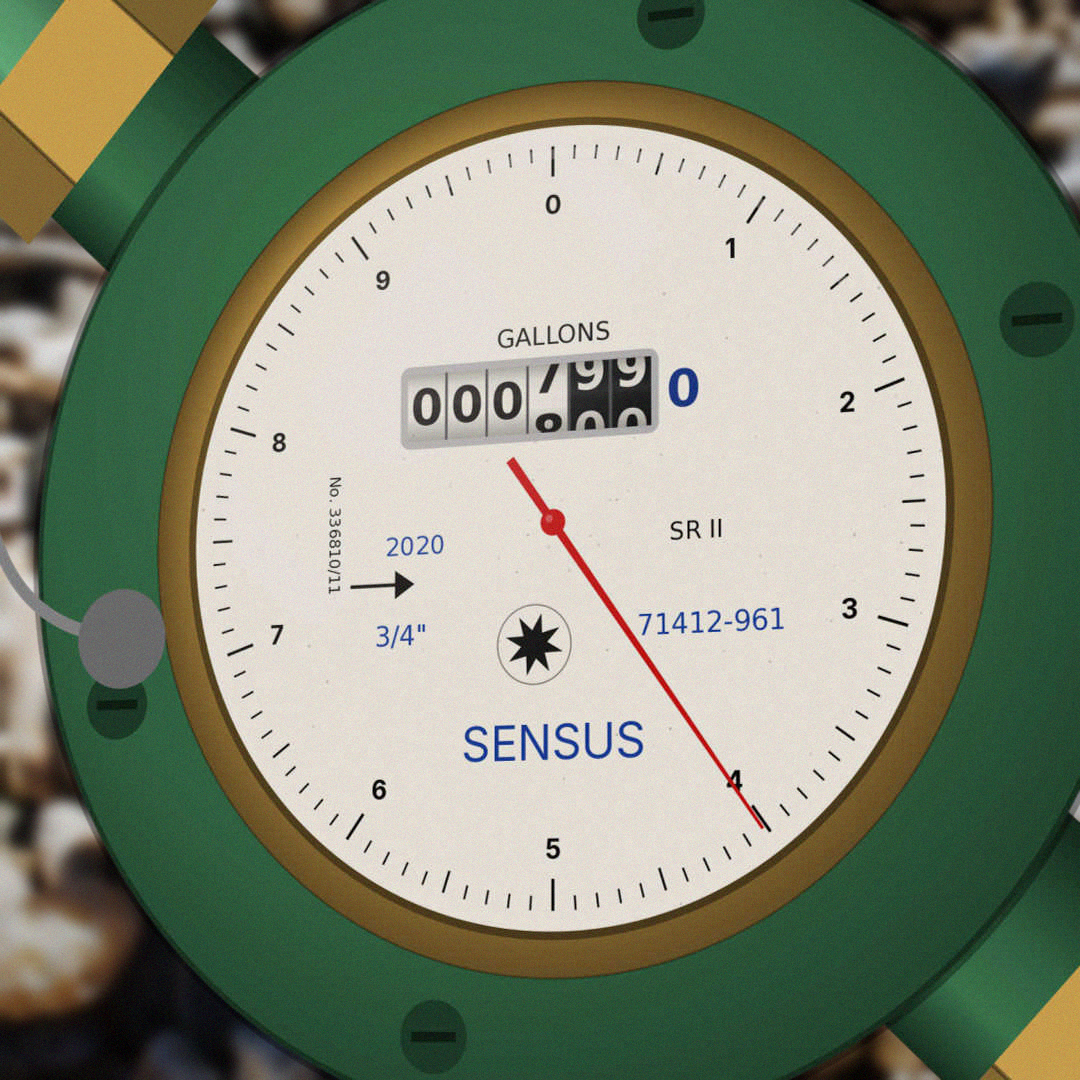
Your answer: 7994.0,gal
